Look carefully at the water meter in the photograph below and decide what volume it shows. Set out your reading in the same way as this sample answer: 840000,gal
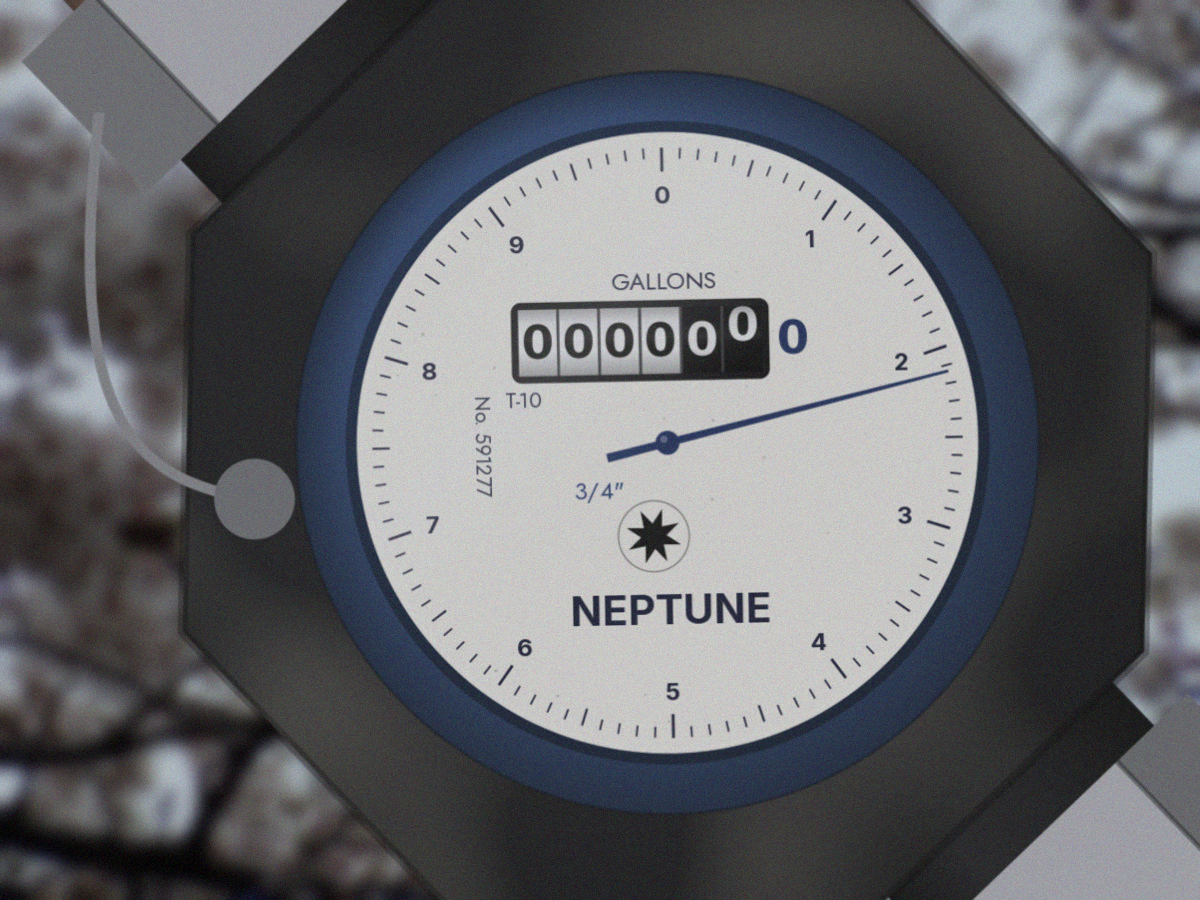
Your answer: 2.1,gal
